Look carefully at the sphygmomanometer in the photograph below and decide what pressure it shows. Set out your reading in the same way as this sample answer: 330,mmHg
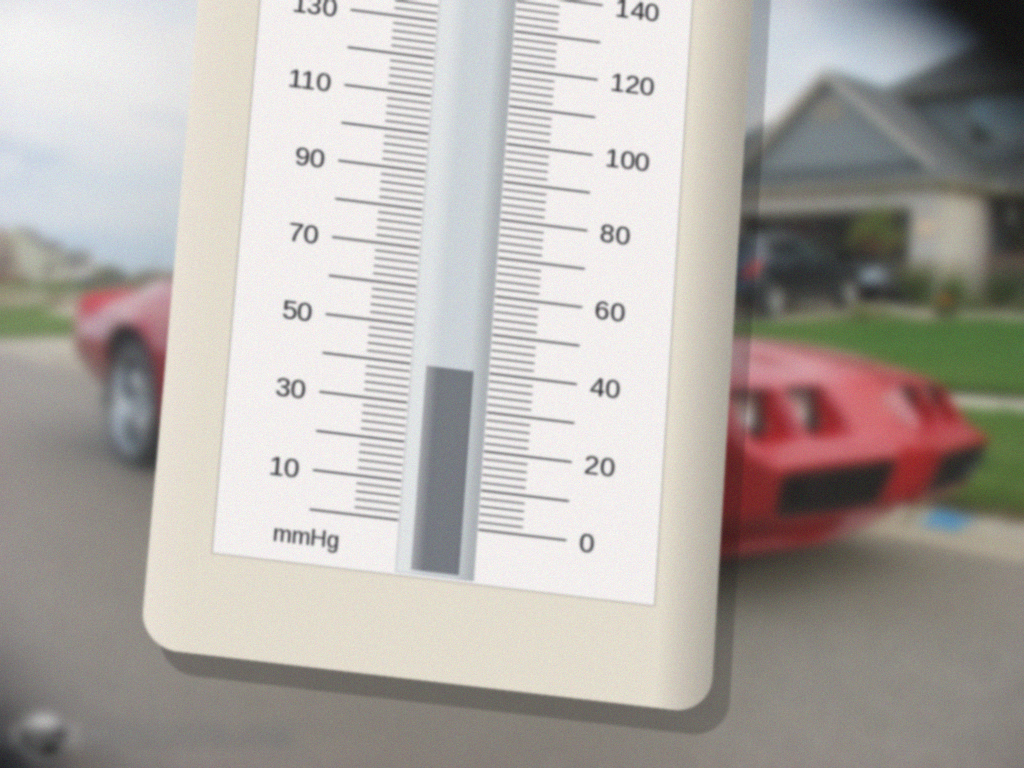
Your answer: 40,mmHg
